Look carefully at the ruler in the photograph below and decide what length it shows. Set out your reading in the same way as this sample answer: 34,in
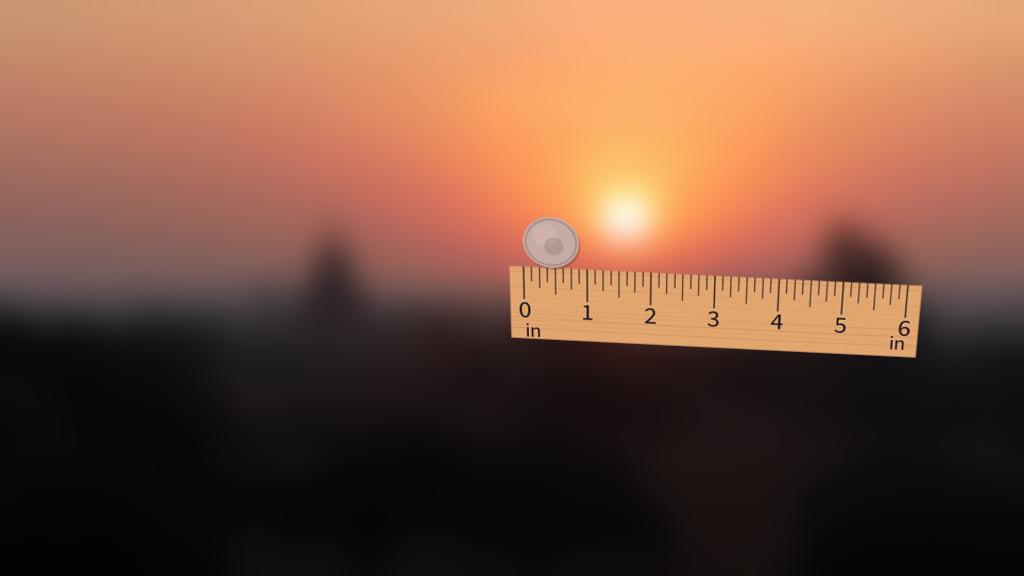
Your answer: 0.875,in
